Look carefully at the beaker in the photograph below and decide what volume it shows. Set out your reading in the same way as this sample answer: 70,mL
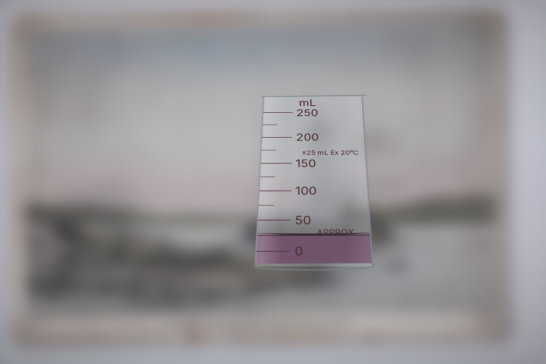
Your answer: 25,mL
